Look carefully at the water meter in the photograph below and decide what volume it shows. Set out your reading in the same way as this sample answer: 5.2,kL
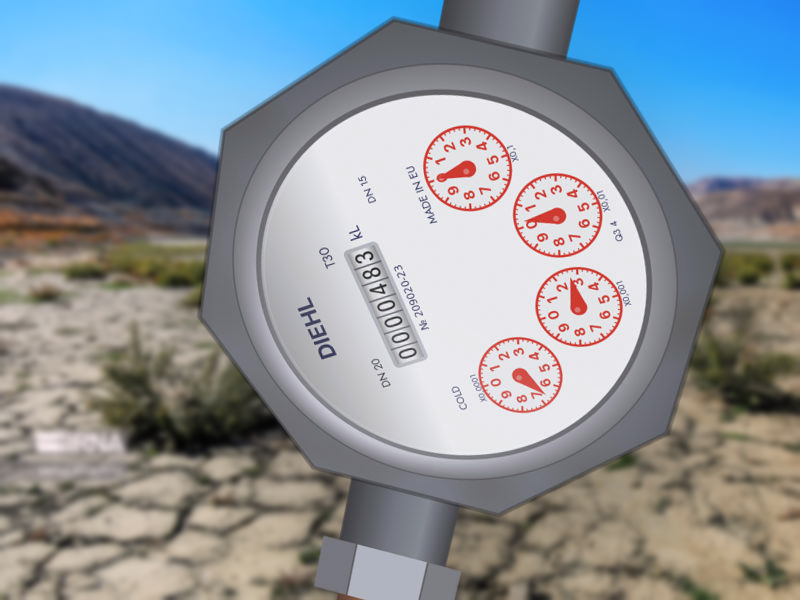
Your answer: 483.0026,kL
